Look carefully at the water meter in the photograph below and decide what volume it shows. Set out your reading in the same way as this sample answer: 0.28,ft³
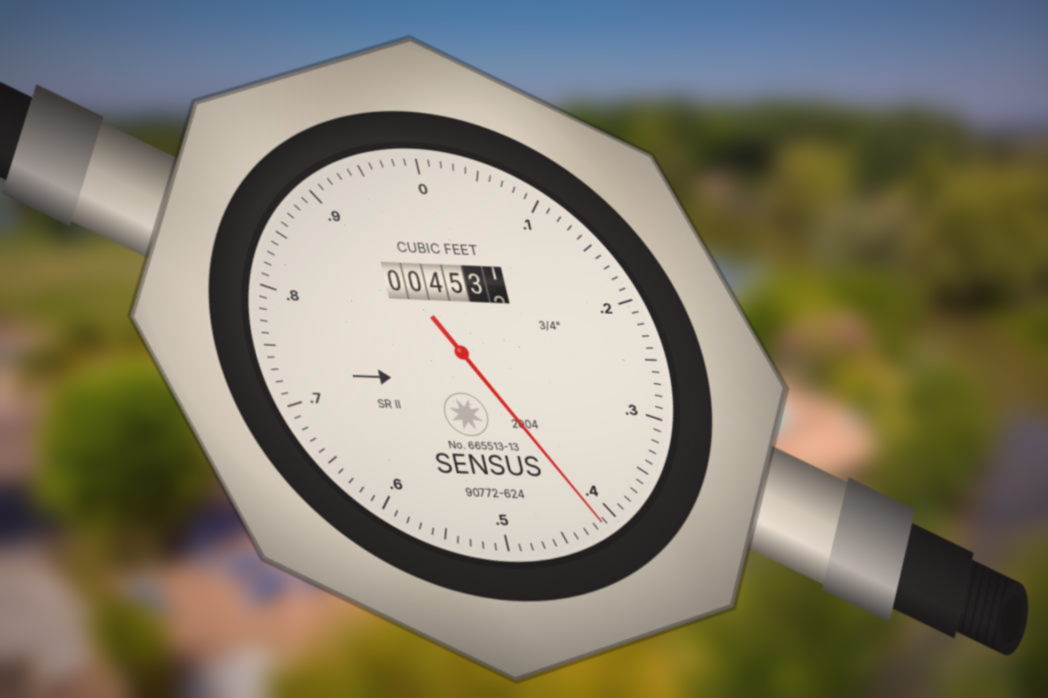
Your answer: 4531.41,ft³
